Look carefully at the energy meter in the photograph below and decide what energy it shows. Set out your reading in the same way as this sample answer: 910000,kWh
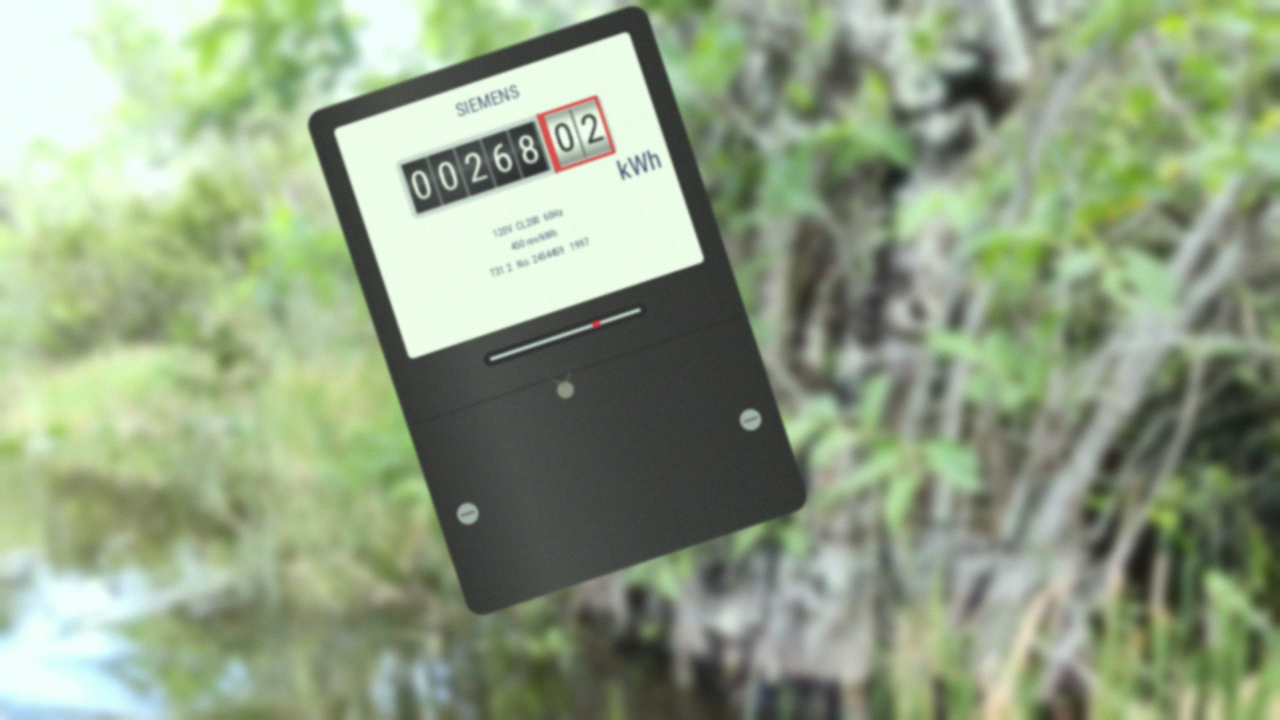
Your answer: 268.02,kWh
